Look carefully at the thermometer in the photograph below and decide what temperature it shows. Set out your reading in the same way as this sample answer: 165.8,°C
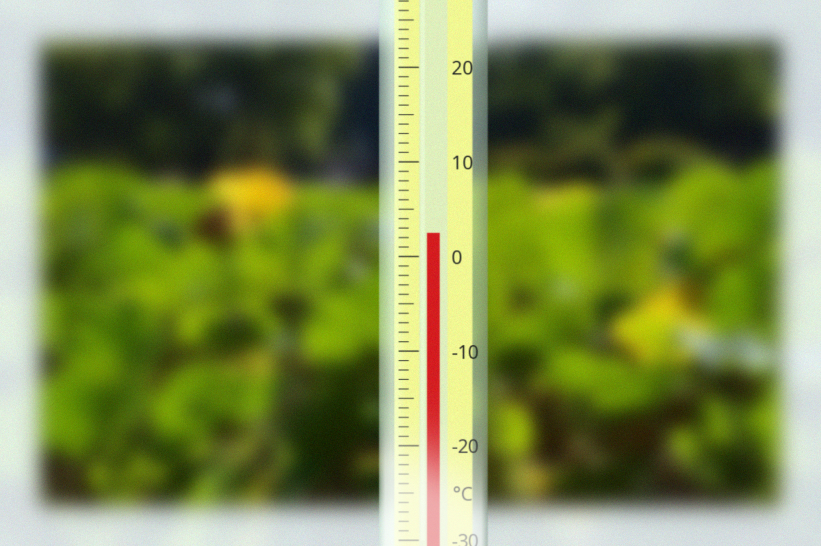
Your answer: 2.5,°C
